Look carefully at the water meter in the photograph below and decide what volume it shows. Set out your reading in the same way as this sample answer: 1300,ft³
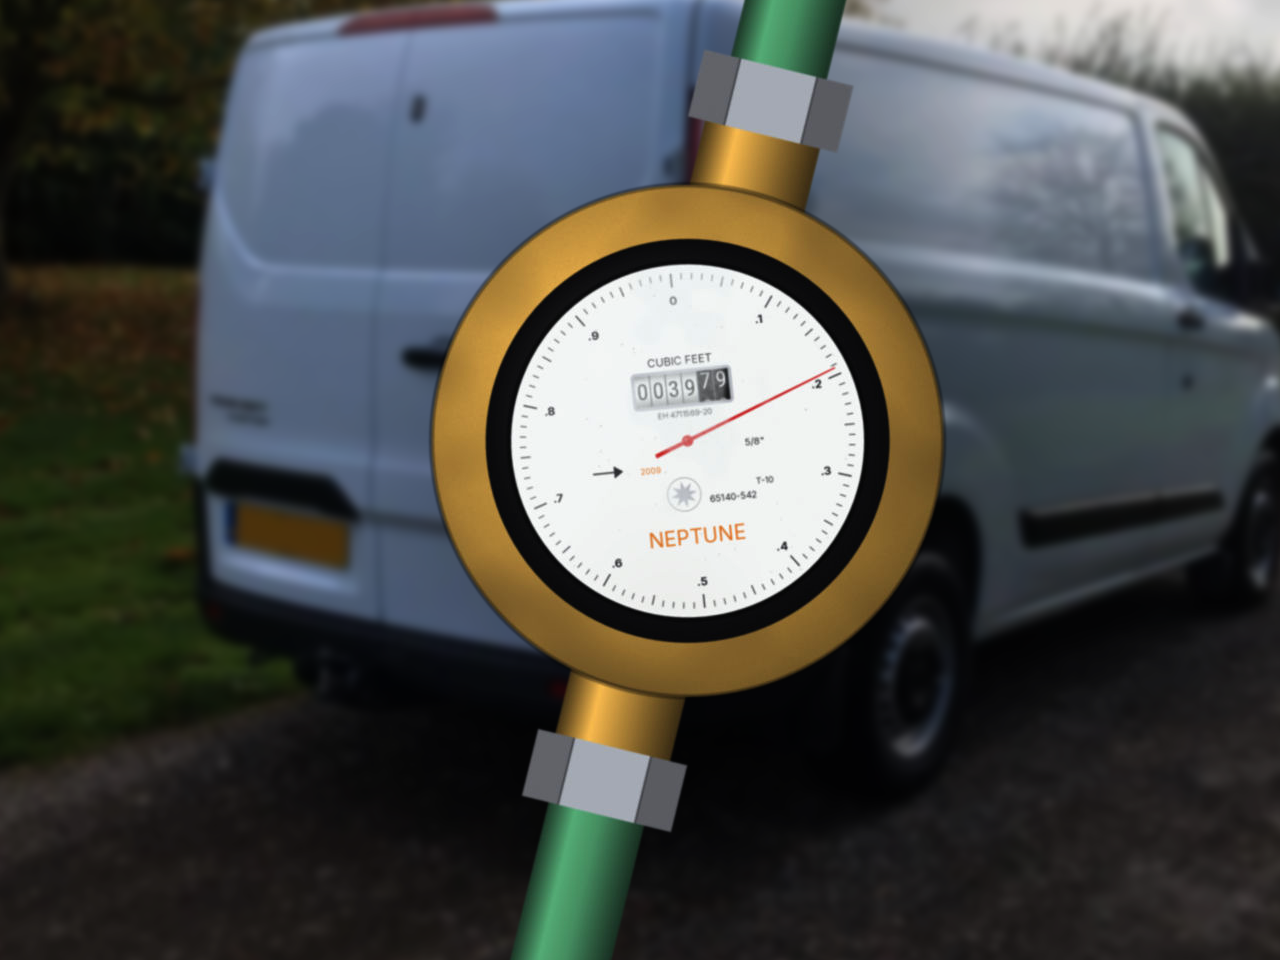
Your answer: 3979.19,ft³
